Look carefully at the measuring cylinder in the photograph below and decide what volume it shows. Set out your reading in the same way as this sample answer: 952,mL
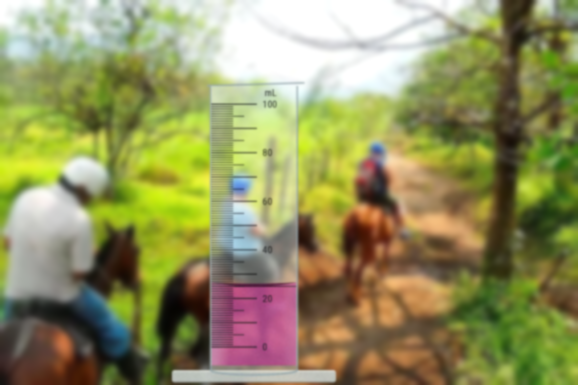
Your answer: 25,mL
